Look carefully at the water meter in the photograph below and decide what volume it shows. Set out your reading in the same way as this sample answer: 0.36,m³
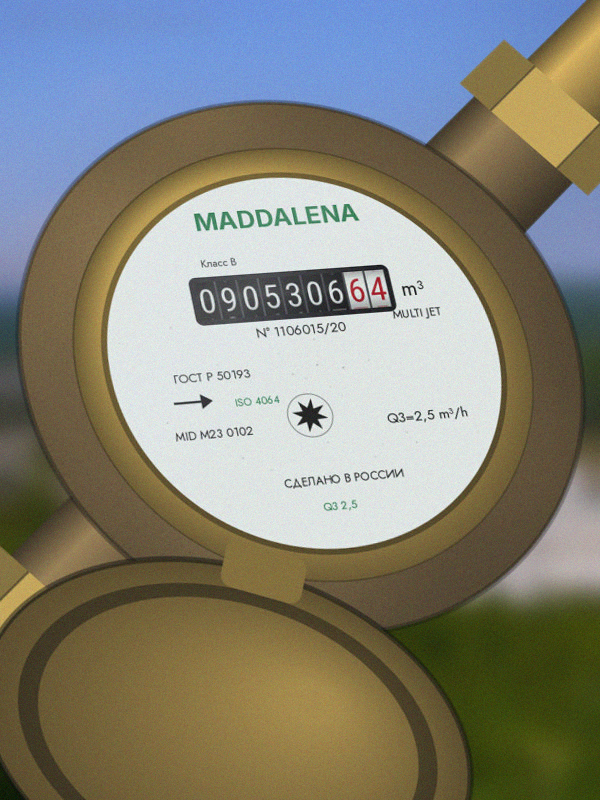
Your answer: 905306.64,m³
